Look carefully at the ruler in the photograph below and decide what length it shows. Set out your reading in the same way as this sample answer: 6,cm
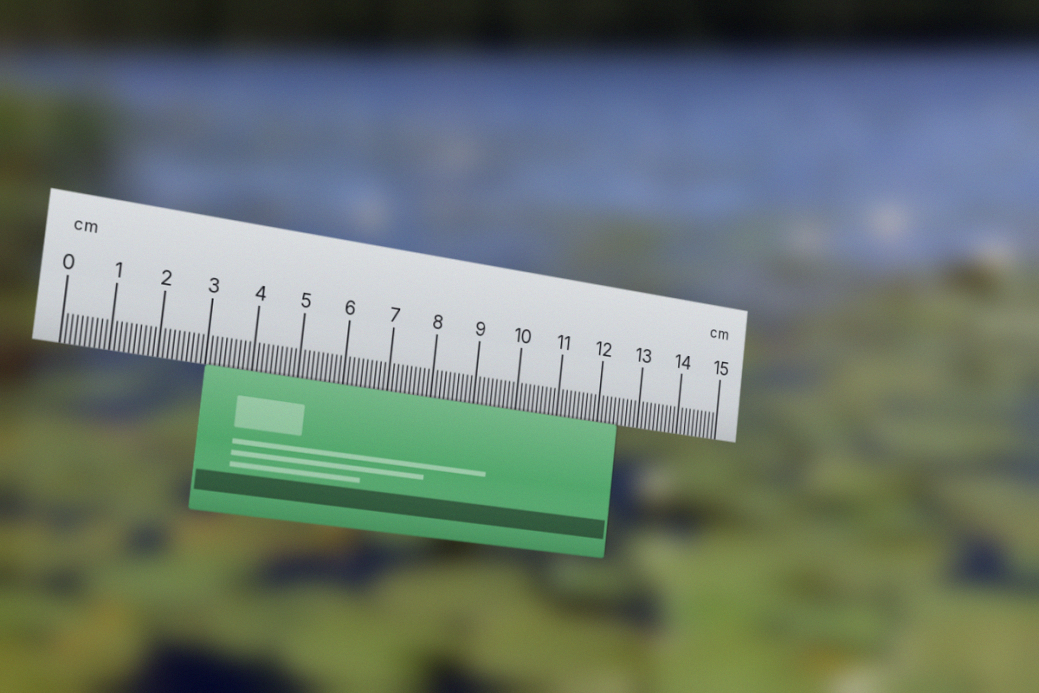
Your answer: 9.5,cm
